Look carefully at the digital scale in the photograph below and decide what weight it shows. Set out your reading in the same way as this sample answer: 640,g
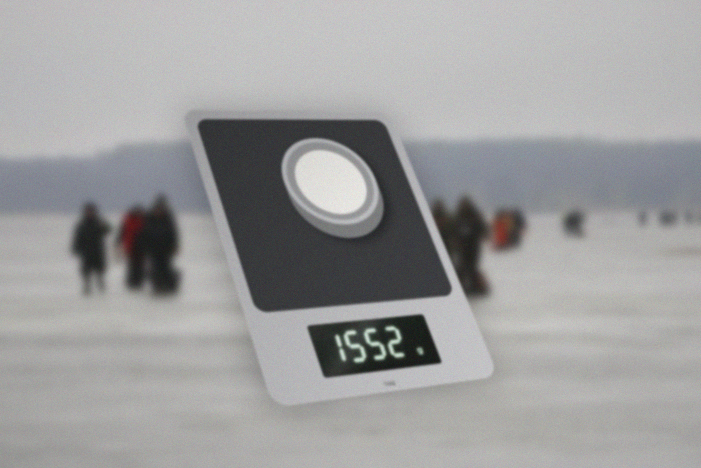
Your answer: 1552,g
